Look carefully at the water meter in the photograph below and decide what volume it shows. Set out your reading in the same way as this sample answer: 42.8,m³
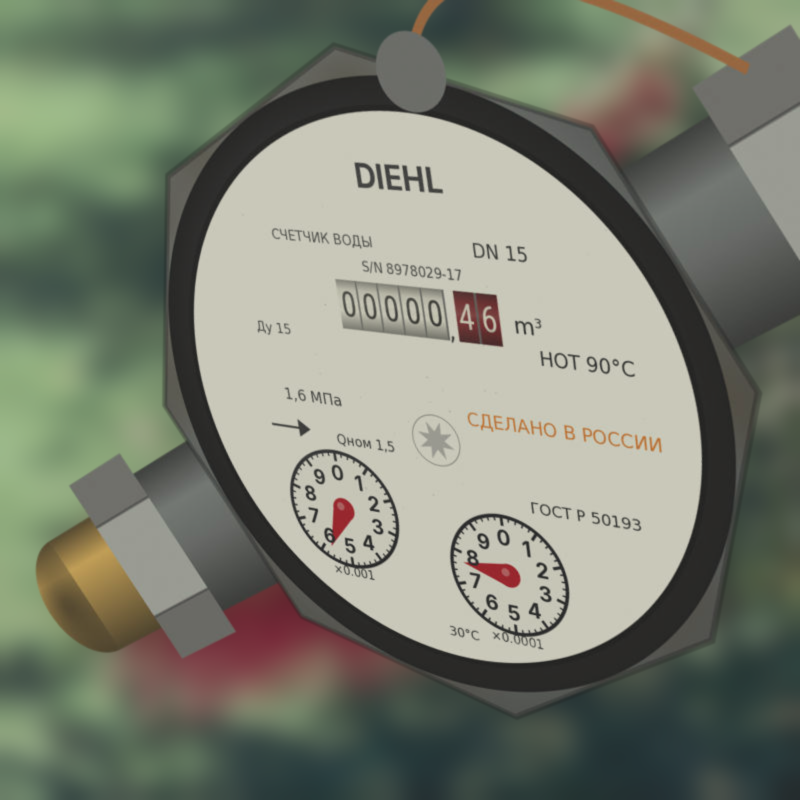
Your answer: 0.4657,m³
